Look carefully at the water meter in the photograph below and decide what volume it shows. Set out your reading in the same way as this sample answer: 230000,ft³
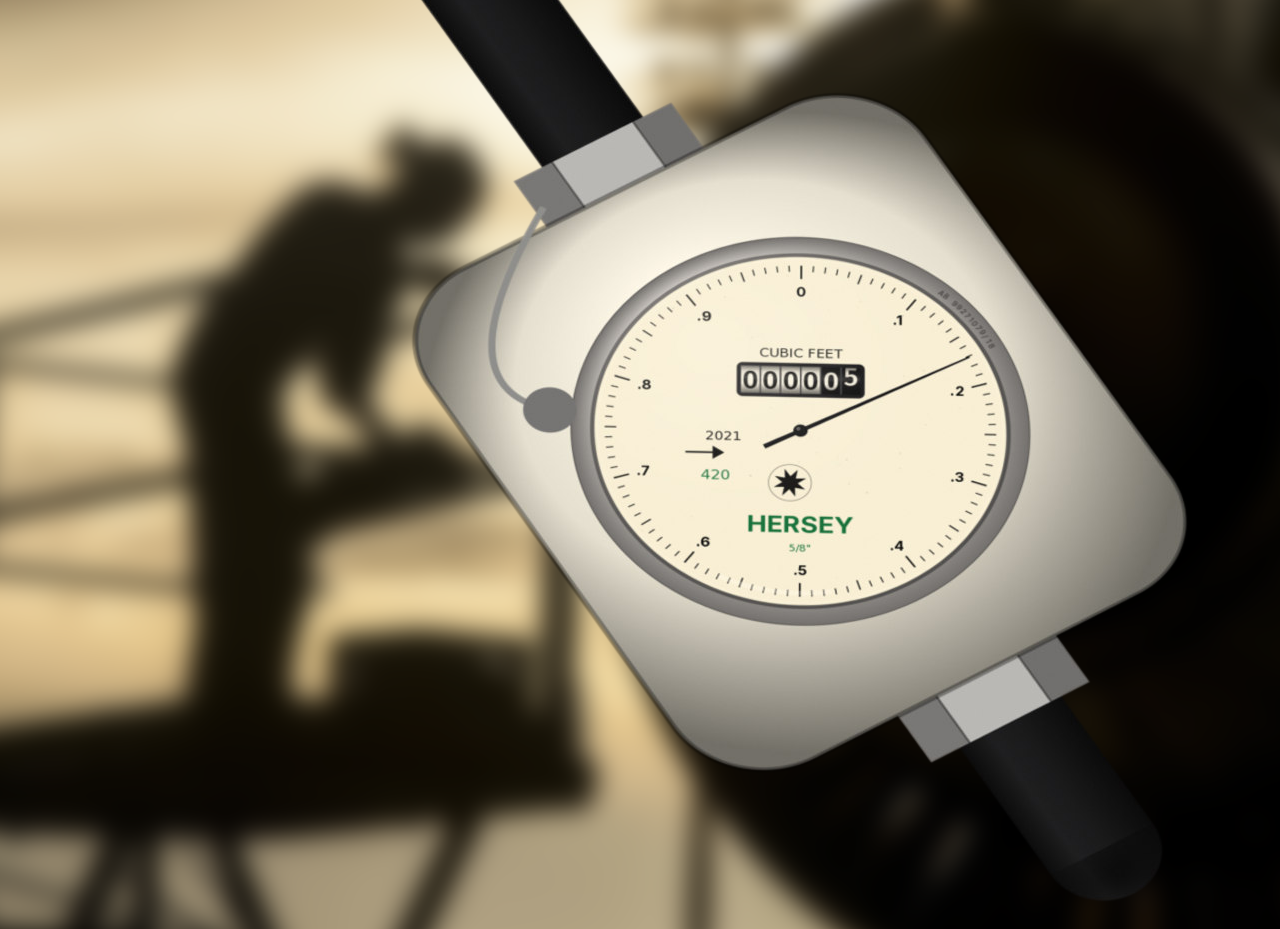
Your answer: 5.17,ft³
